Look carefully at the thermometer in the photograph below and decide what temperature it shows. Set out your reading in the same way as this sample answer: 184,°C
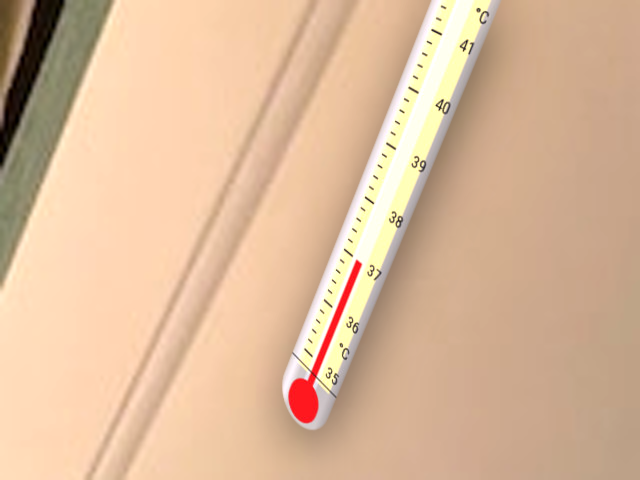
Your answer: 37,°C
